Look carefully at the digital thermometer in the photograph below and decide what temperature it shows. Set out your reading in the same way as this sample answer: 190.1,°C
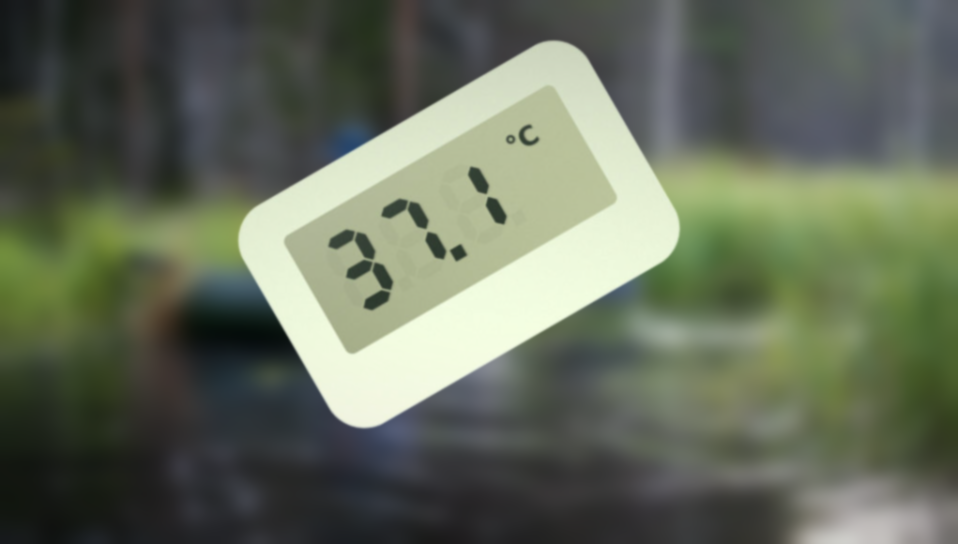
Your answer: 37.1,°C
